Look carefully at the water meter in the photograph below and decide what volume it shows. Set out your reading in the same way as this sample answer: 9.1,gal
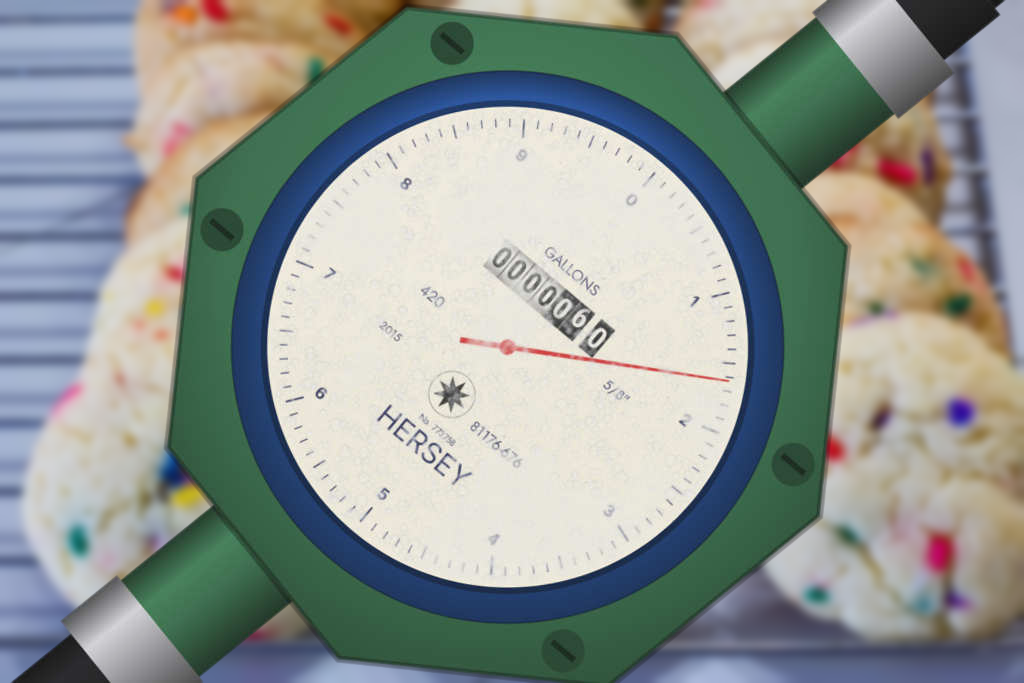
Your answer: 61.6,gal
